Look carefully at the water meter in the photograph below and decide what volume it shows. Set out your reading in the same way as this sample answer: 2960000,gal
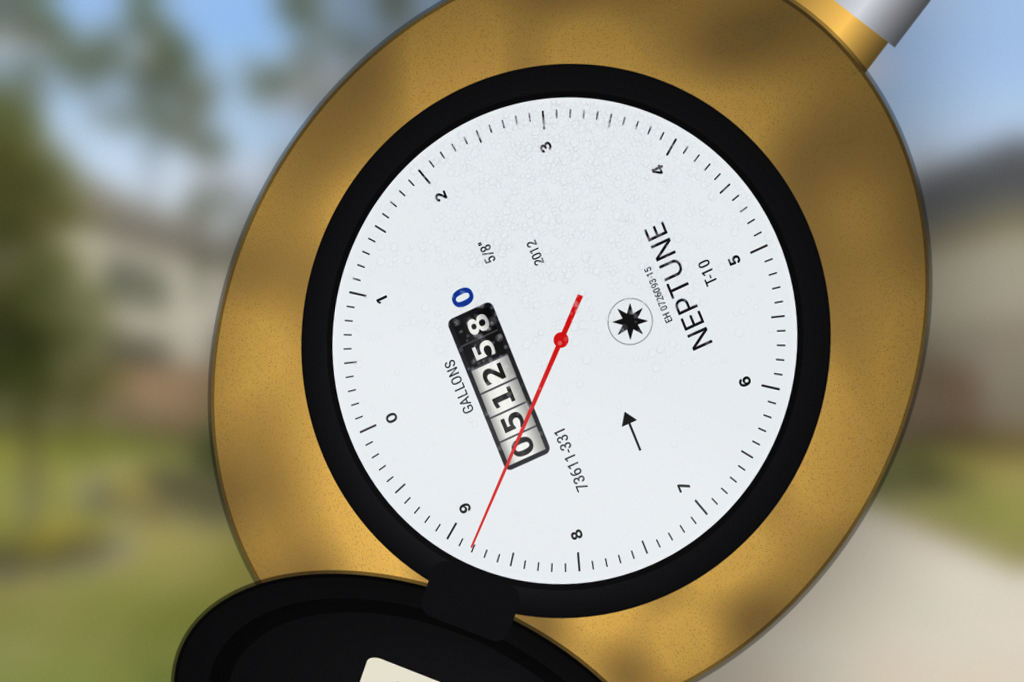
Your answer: 512578.8,gal
